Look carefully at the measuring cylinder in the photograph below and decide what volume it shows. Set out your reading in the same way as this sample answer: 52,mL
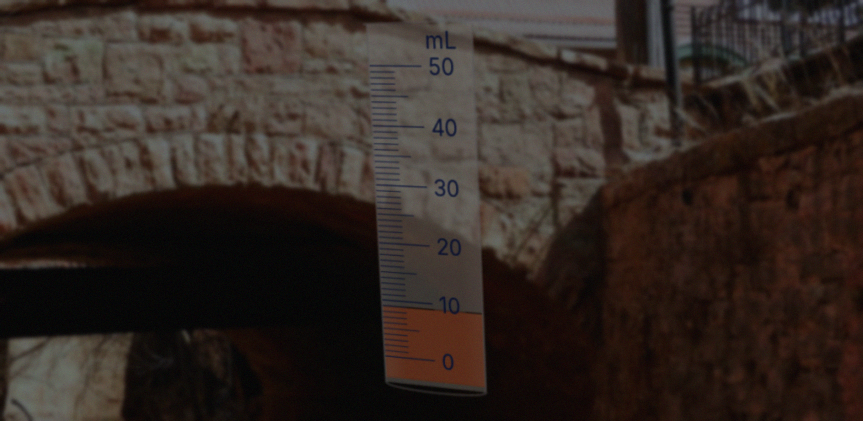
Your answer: 9,mL
